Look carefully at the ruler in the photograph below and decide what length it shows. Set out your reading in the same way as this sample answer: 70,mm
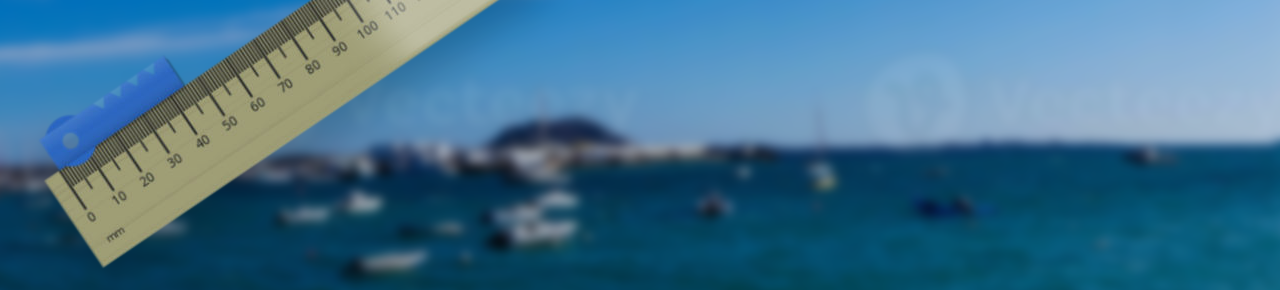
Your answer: 45,mm
